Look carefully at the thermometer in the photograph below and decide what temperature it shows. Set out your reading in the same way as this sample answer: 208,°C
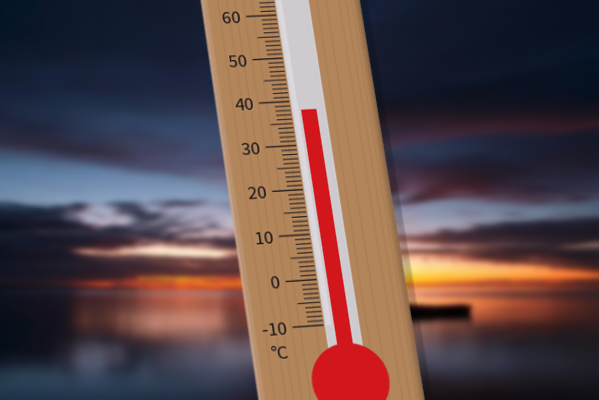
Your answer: 38,°C
